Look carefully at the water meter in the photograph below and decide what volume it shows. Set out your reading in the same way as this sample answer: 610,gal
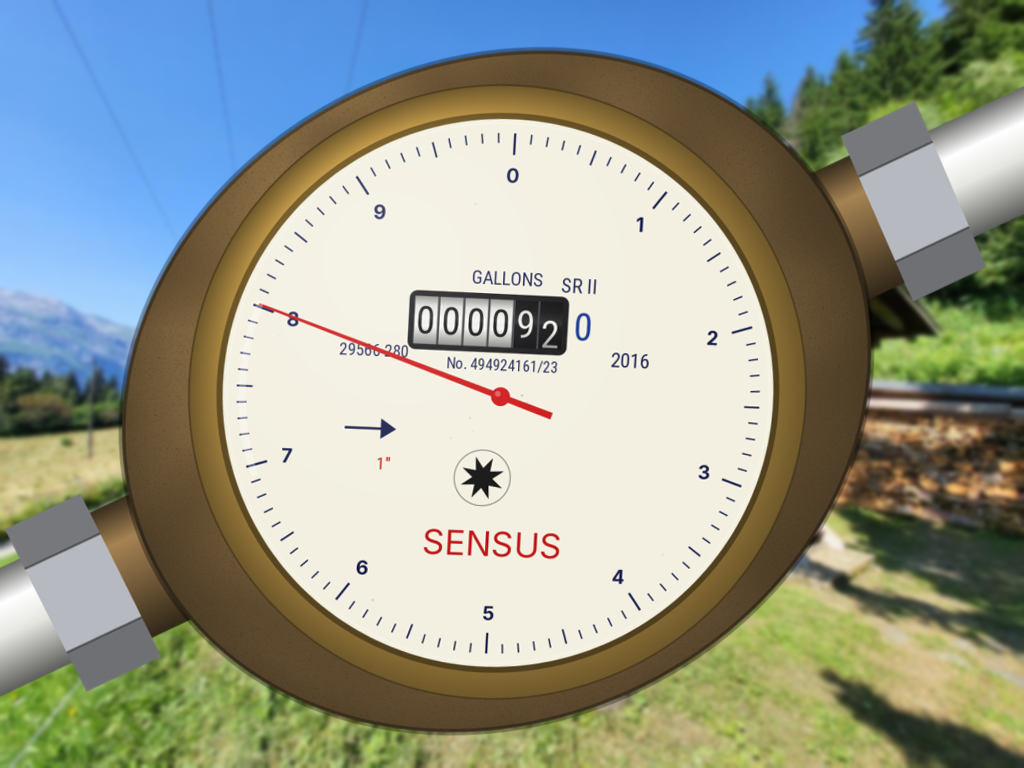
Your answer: 918.0,gal
